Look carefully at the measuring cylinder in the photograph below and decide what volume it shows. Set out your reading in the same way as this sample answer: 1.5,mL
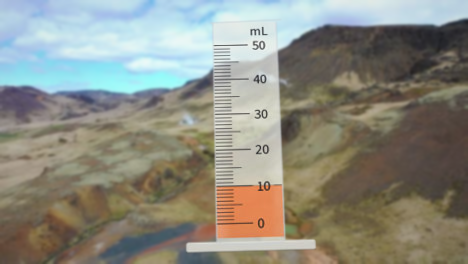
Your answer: 10,mL
